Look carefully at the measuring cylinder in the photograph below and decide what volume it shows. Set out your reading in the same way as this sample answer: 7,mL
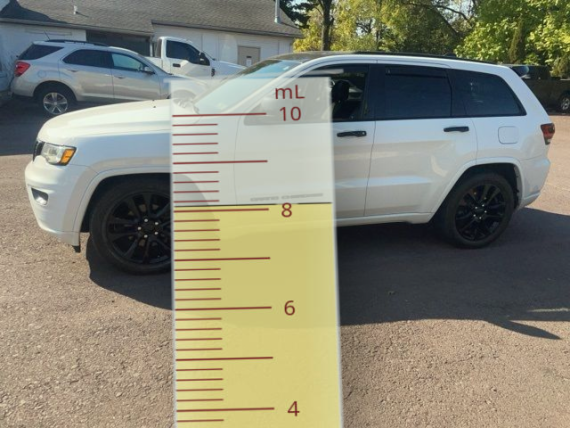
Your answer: 8.1,mL
